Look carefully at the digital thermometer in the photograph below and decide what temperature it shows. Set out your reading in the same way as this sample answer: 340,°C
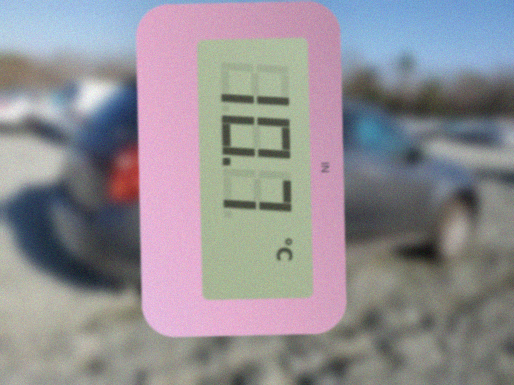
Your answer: 10.7,°C
